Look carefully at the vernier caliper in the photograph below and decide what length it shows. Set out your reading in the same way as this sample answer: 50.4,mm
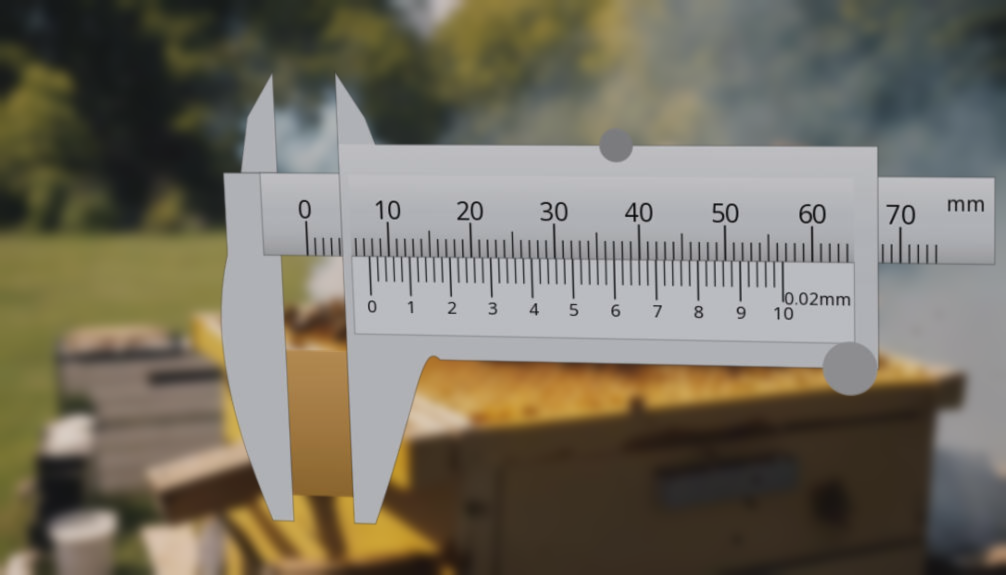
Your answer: 7.6,mm
